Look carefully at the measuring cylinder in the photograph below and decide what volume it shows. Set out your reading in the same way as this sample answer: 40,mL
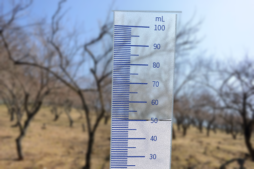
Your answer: 50,mL
